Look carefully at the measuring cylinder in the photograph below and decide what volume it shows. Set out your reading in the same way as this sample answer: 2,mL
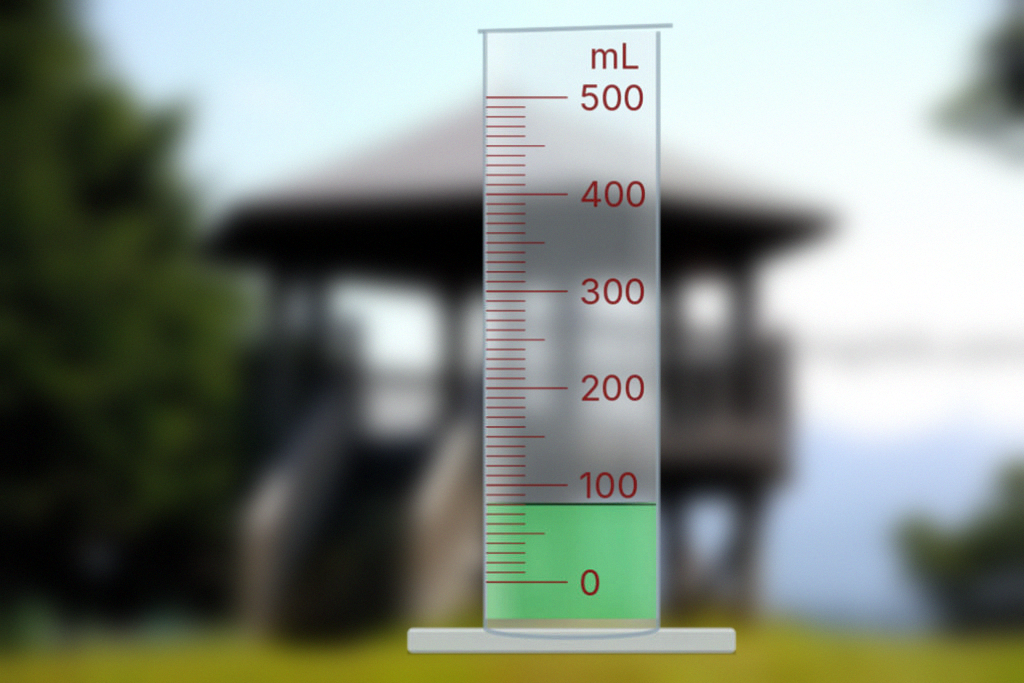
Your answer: 80,mL
